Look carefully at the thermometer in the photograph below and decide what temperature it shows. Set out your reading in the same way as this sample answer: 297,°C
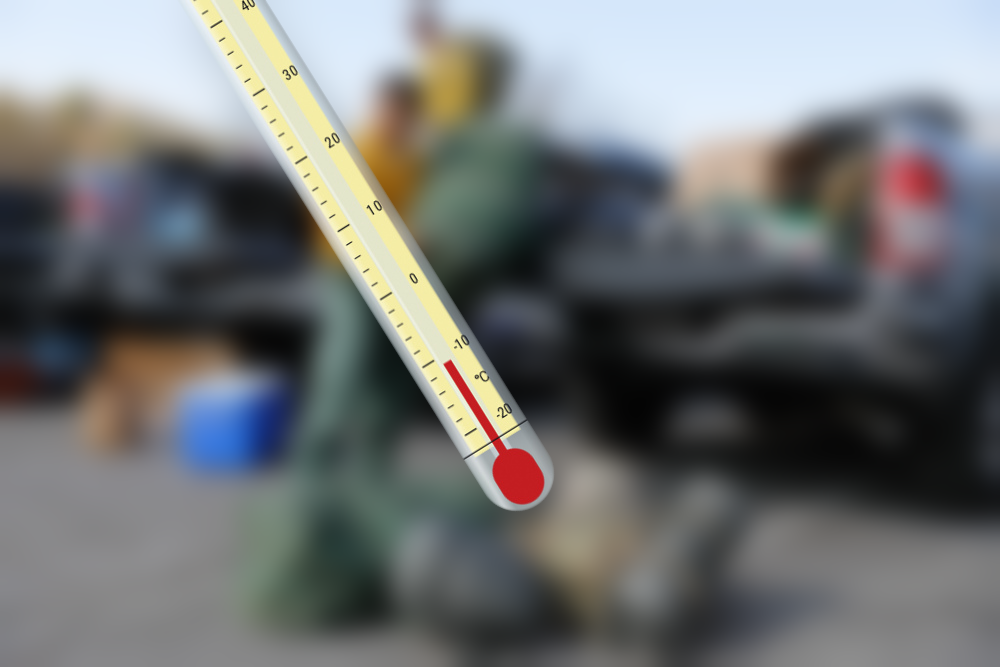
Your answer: -11,°C
